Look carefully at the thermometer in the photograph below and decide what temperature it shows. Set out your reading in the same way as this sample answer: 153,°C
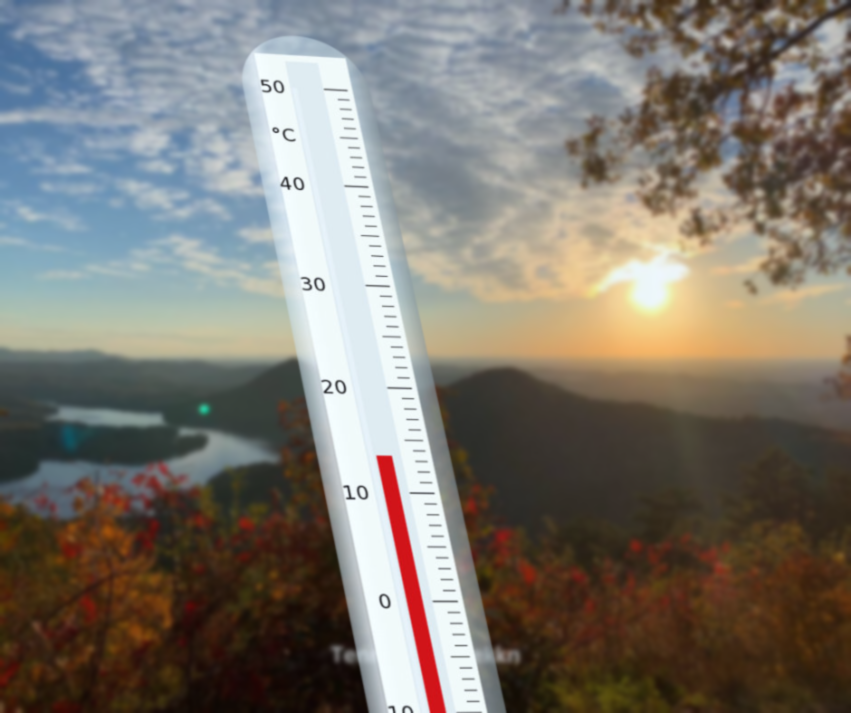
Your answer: 13.5,°C
